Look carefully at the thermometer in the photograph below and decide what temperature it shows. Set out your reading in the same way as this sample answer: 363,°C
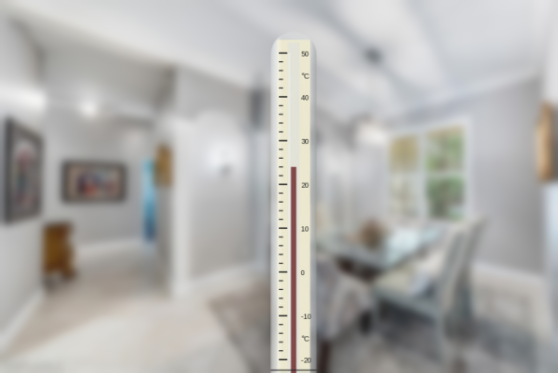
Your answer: 24,°C
